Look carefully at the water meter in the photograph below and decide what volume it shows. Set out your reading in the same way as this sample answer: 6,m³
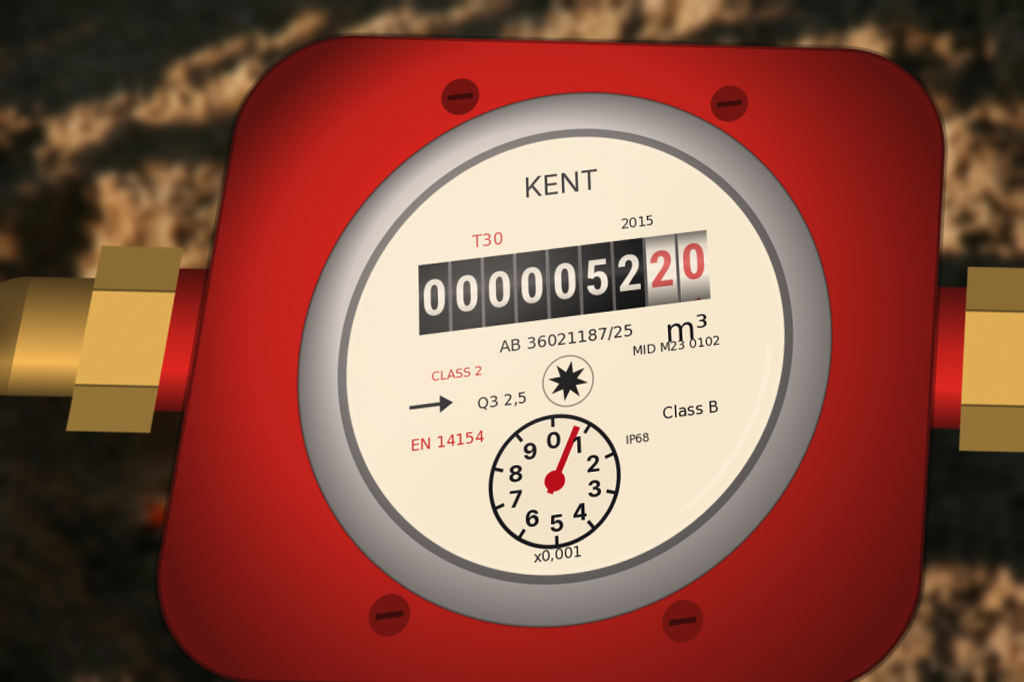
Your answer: 52.200,m³
